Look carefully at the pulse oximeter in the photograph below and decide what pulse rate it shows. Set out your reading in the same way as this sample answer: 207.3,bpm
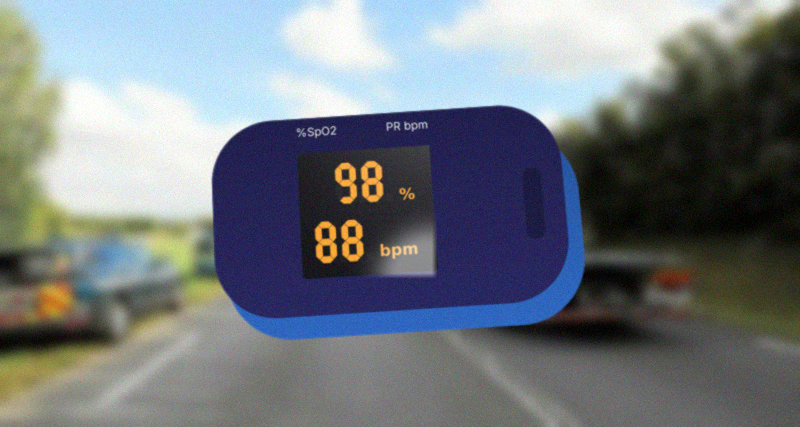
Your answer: 88,bpm
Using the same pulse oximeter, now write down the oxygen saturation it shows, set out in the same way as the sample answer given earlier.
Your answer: 98,%
